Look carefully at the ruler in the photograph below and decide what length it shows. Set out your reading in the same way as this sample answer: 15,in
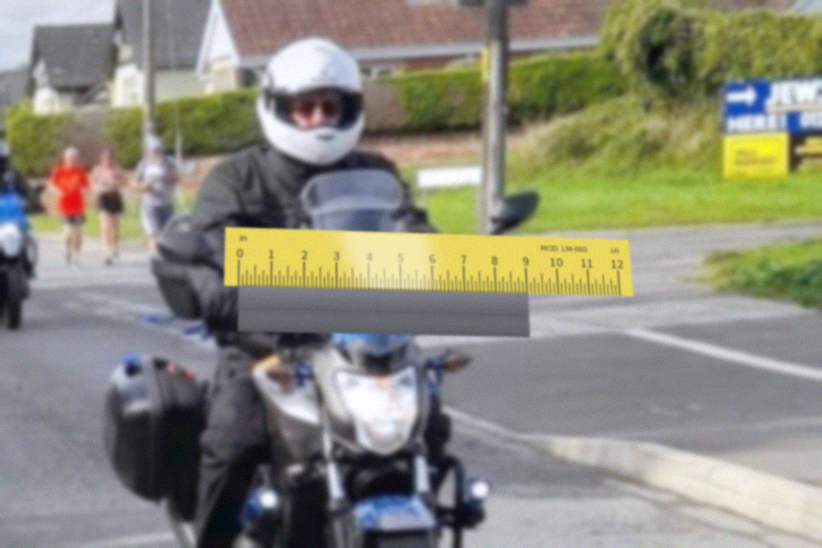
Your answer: 9,in
